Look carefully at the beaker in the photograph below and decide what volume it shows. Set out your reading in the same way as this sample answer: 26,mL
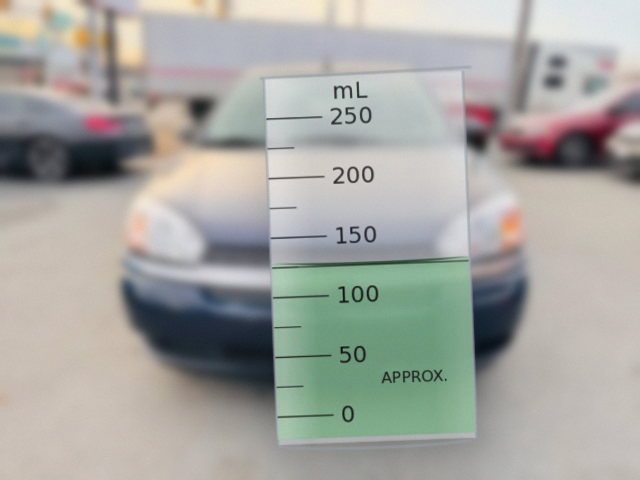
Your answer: 125,mL
